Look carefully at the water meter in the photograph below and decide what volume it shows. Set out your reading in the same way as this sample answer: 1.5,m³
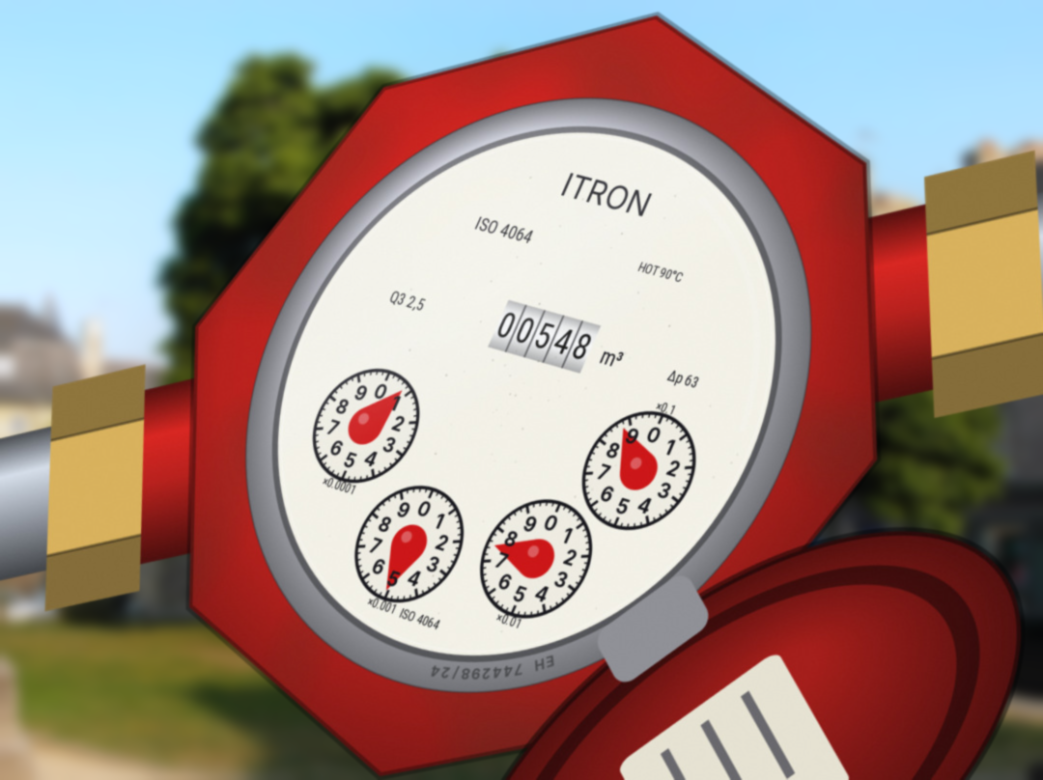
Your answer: 548.8750,m³
